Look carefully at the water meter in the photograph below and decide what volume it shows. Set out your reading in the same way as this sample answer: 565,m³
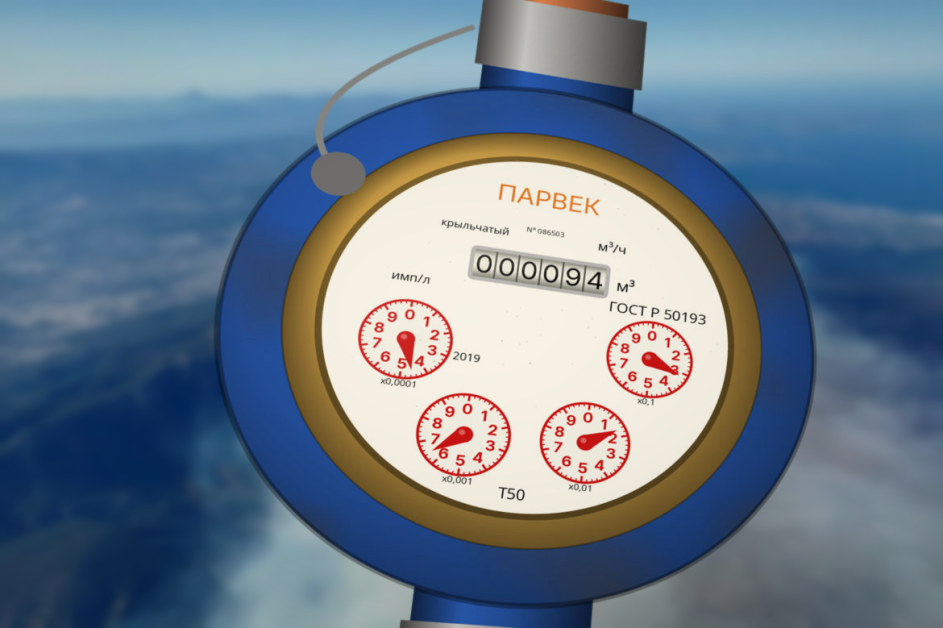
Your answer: 94.3164,m³
